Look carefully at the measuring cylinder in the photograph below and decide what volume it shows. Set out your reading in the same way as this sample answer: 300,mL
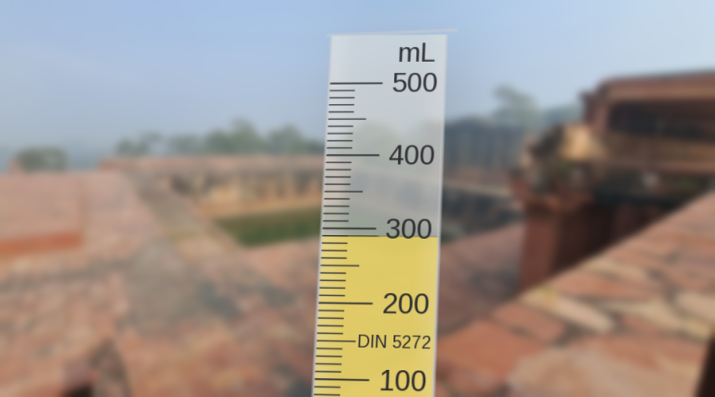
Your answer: 290,mL
